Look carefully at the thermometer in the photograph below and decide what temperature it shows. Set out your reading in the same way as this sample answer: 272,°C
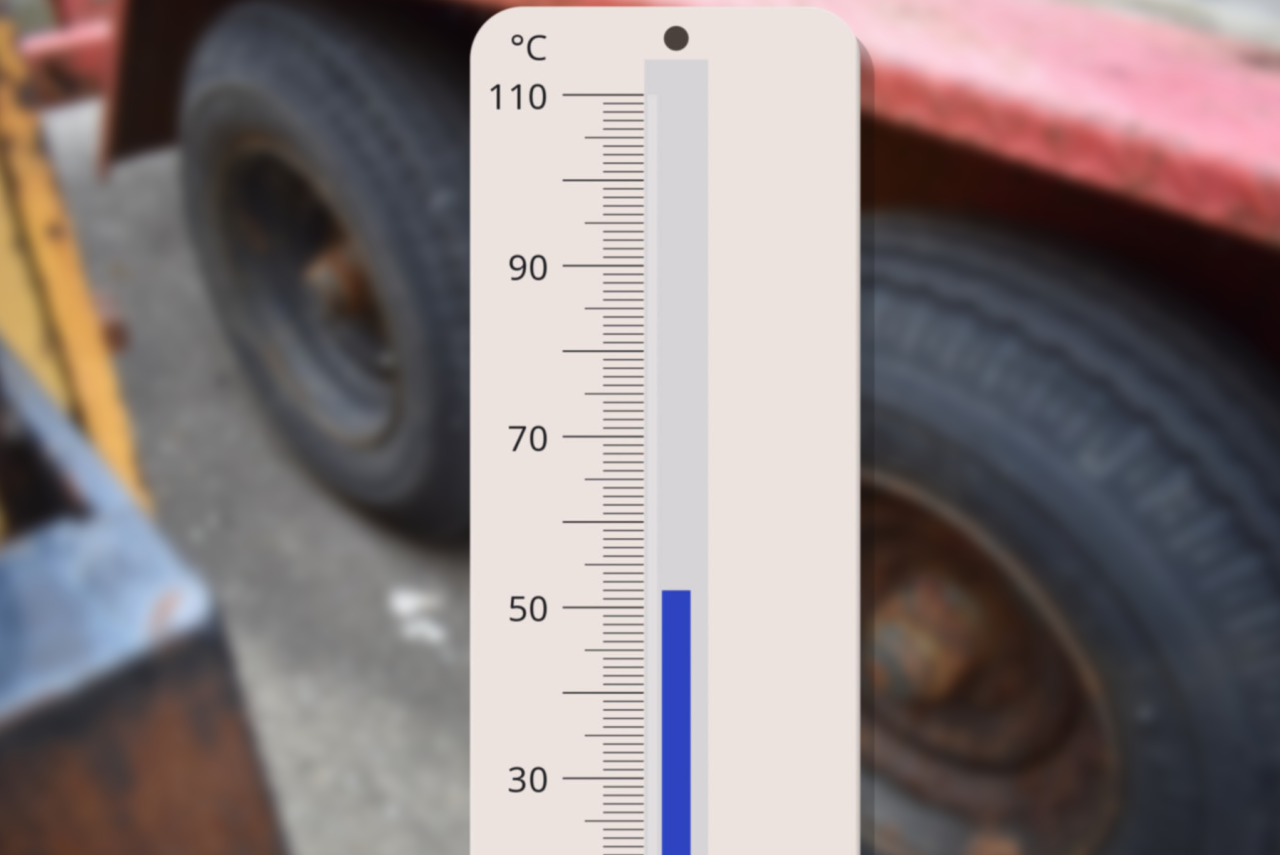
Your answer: 52,°C
